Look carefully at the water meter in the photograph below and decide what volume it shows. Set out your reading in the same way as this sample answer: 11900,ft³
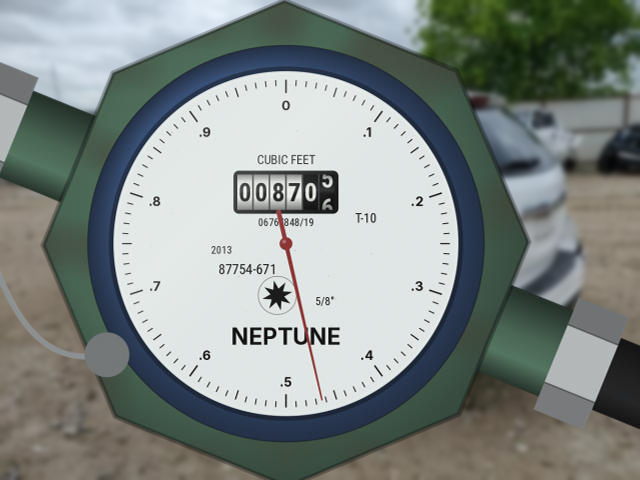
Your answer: 8705.46,ft³
